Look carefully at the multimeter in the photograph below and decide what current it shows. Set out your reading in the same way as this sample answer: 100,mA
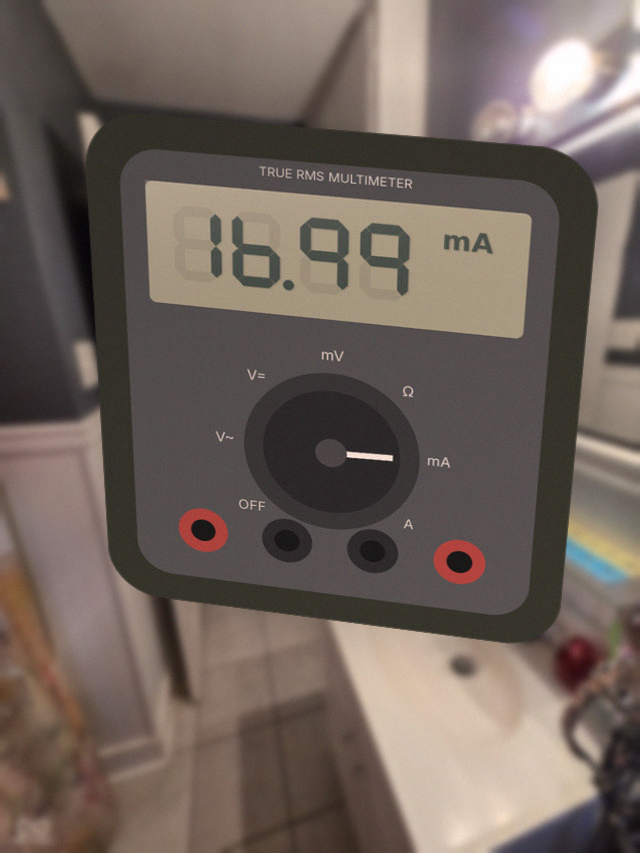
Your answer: 16.99,mA
